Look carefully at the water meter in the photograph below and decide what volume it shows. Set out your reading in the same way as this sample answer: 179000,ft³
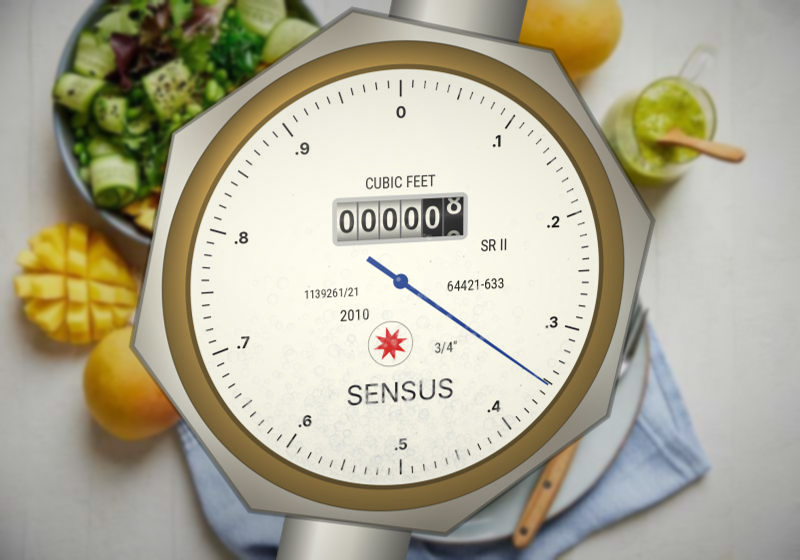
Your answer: 8.35,ft³
